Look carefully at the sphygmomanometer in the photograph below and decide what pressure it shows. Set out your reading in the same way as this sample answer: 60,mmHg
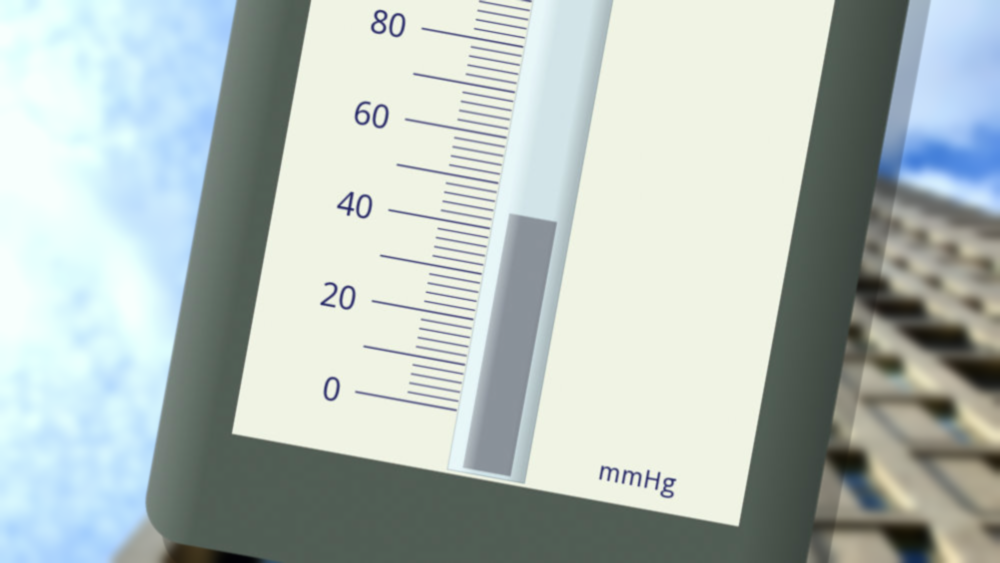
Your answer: 44,mmHg
